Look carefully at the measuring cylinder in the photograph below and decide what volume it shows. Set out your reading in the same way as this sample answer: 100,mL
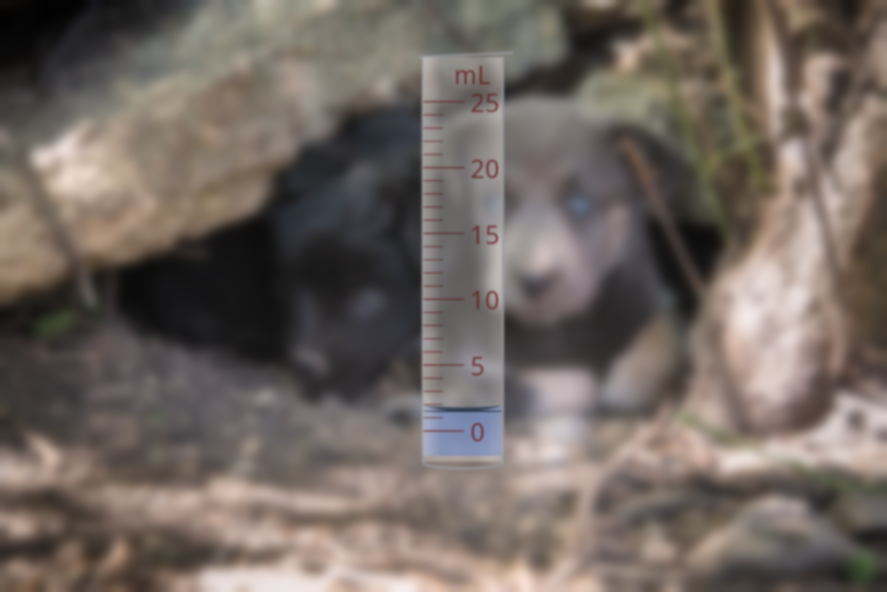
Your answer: 1.5,mL
